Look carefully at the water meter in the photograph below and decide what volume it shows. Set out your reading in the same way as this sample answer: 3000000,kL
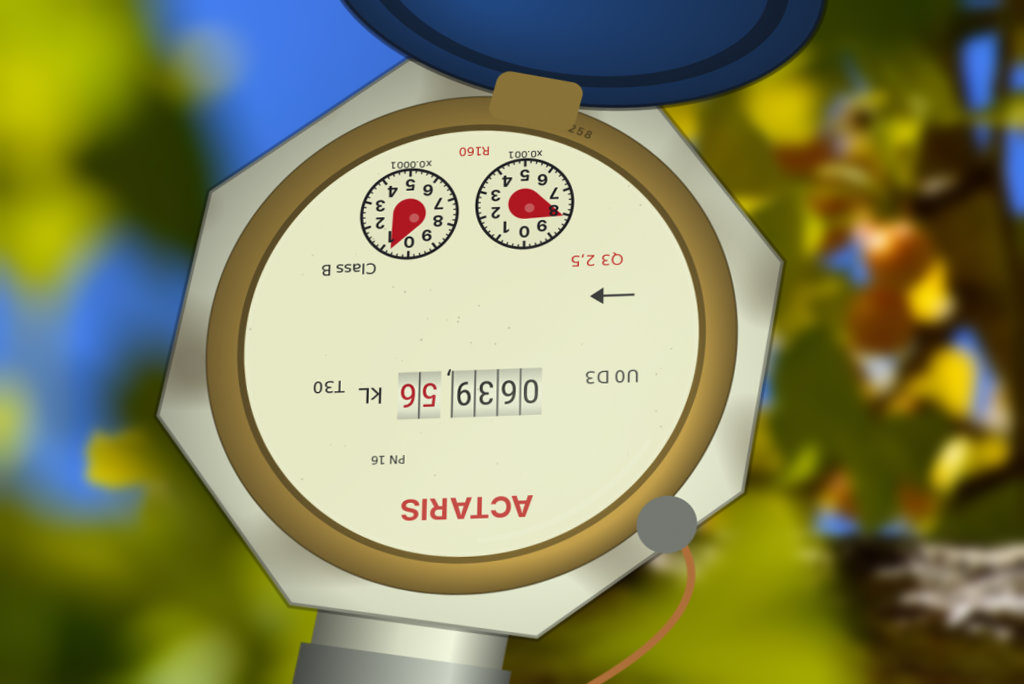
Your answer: 639.5680,kL
